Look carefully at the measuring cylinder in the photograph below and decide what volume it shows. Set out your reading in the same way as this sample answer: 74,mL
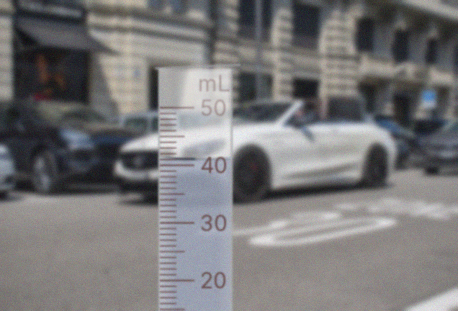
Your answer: 41,mL
